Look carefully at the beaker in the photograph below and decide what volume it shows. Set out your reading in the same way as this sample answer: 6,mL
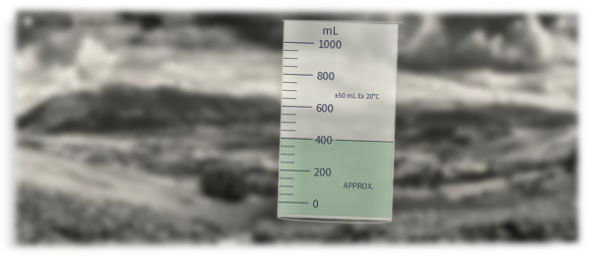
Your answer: 400,mL
